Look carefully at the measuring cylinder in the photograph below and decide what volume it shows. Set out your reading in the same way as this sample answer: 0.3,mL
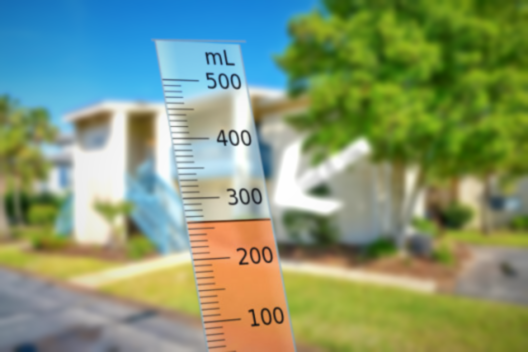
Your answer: 260,mL
